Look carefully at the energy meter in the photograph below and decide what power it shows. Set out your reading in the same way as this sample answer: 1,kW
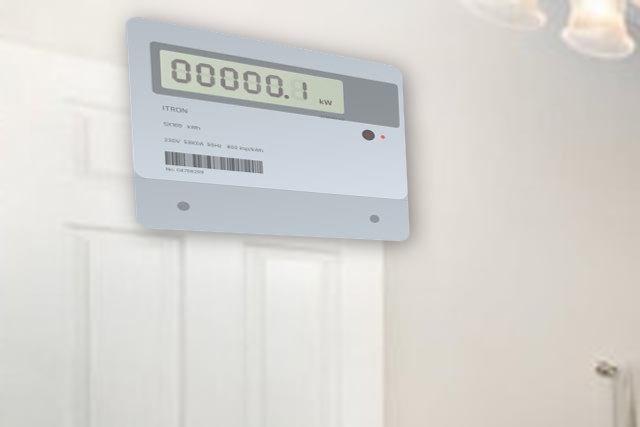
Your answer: 0.1,kW
